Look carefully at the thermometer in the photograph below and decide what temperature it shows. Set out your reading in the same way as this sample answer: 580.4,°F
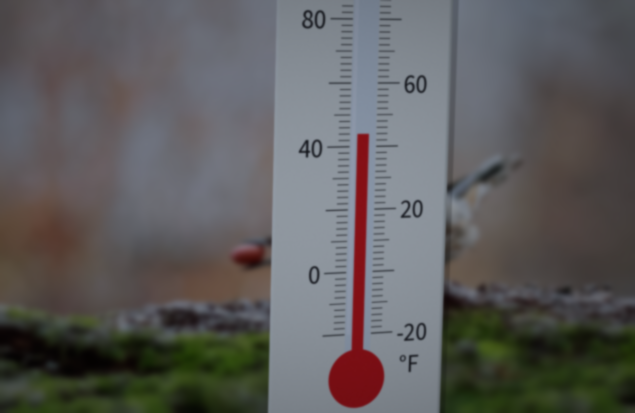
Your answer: 44,°F
